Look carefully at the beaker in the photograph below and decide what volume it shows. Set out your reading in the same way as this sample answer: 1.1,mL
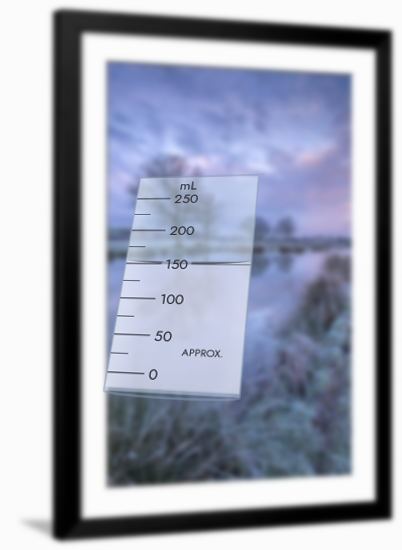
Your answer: 150,mL
